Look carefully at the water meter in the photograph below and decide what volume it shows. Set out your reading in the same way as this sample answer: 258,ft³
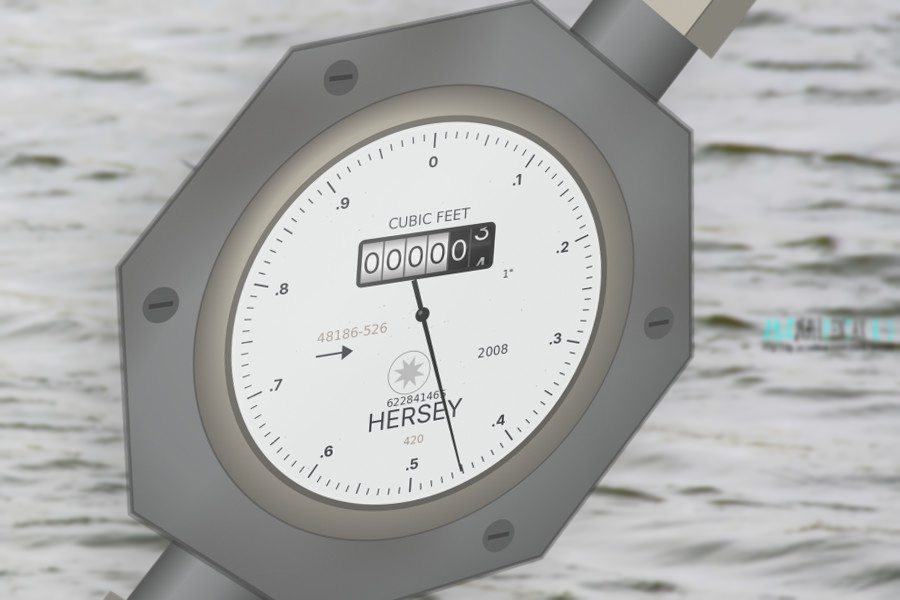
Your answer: 3.45,ft³
